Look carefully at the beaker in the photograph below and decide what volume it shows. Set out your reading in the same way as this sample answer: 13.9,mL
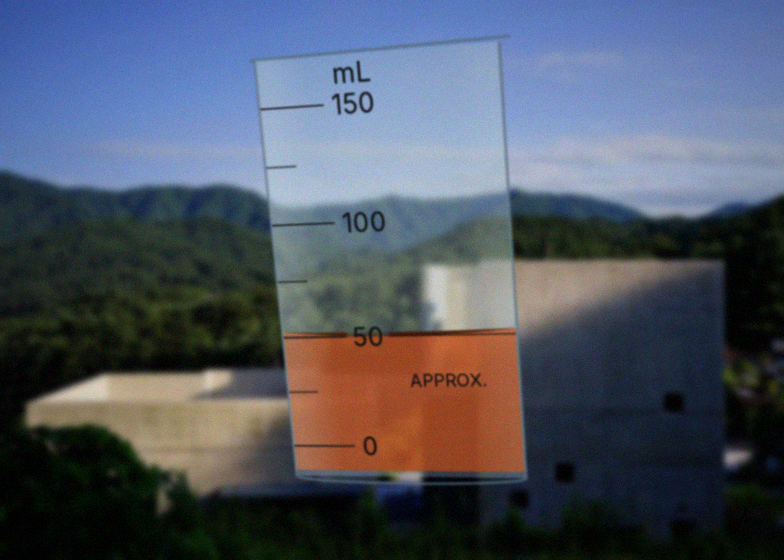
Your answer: 50,mL
